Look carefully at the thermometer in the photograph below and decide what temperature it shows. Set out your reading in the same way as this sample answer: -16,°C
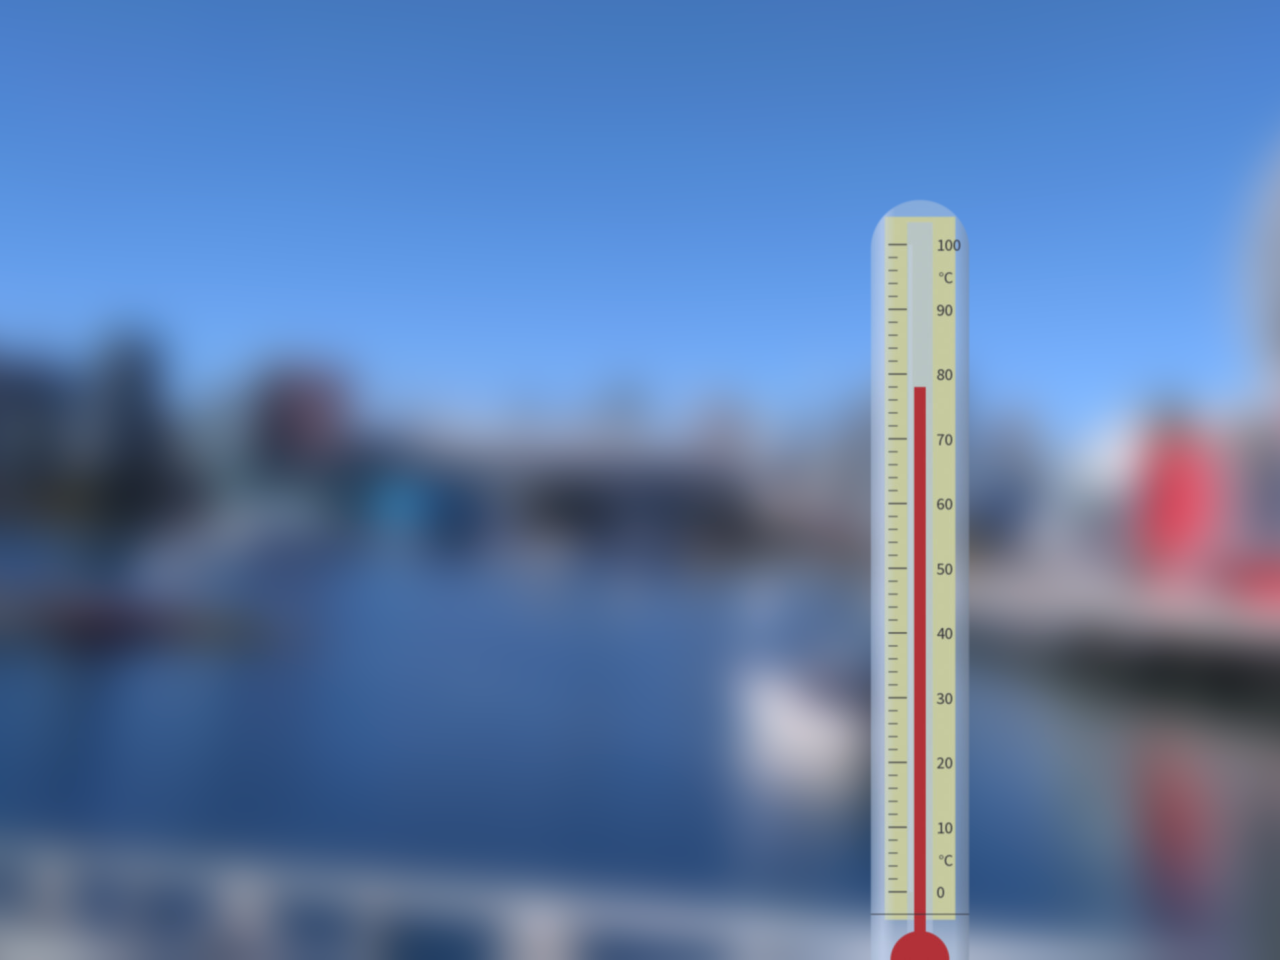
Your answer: 78,°C
